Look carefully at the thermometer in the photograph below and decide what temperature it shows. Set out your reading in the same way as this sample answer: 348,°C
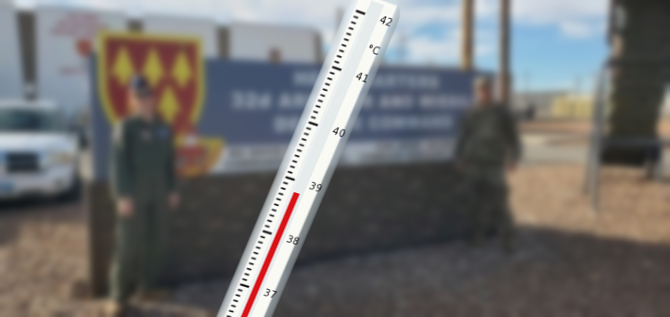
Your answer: 38.8,°C
